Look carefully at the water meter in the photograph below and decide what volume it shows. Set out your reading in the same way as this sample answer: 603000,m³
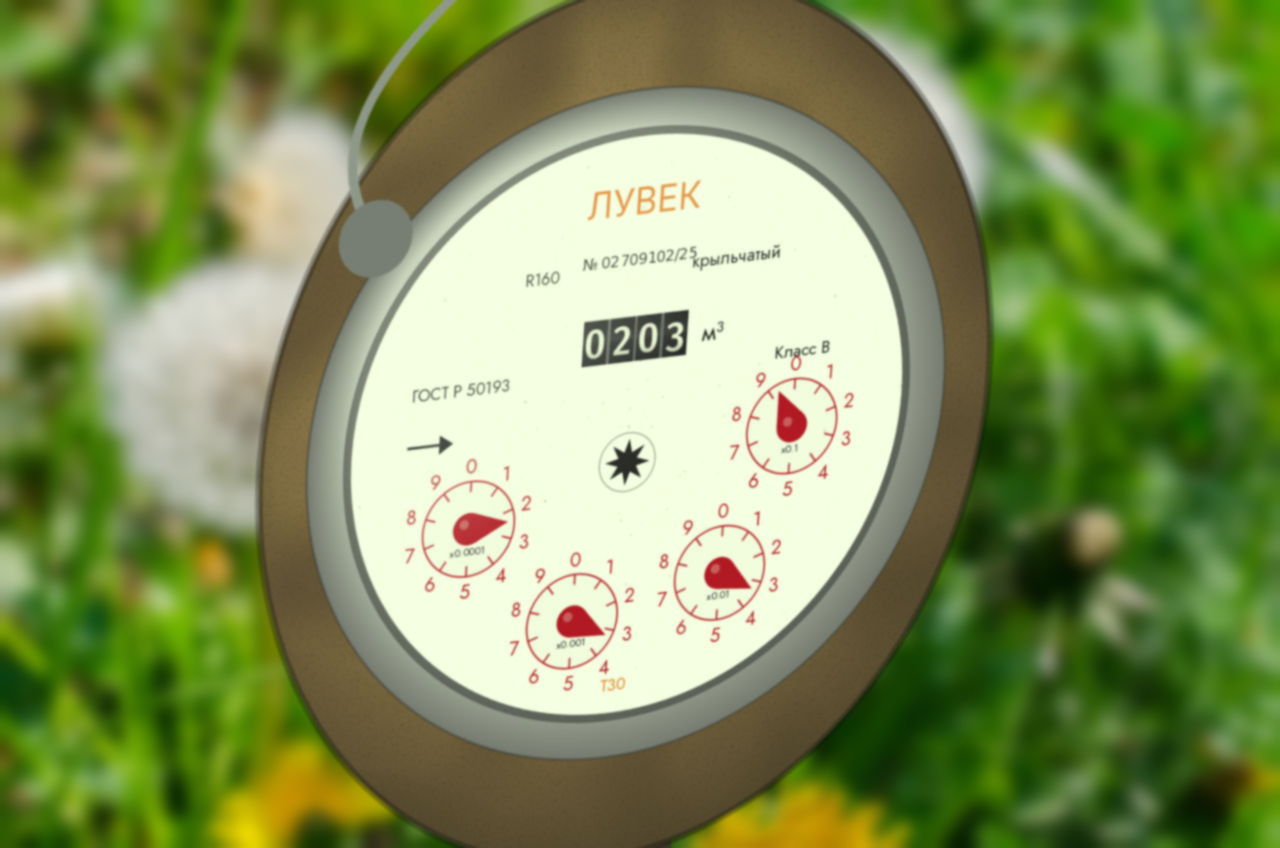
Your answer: 202.9332,m³
